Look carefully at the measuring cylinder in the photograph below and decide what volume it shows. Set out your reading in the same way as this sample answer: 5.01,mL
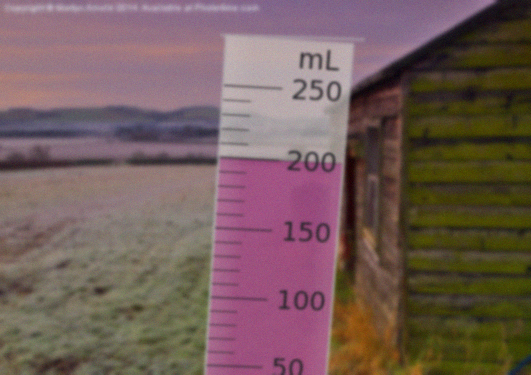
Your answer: 200,mL
